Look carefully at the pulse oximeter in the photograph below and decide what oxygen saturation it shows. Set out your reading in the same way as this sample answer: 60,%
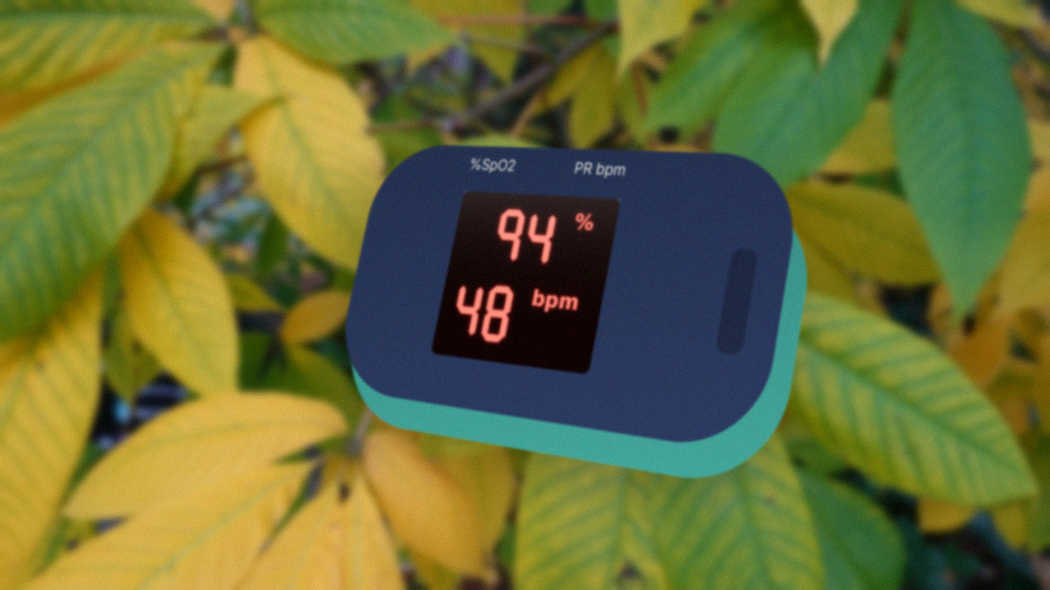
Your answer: 94,%
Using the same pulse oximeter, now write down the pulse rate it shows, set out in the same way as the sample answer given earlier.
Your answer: 48,bpm
